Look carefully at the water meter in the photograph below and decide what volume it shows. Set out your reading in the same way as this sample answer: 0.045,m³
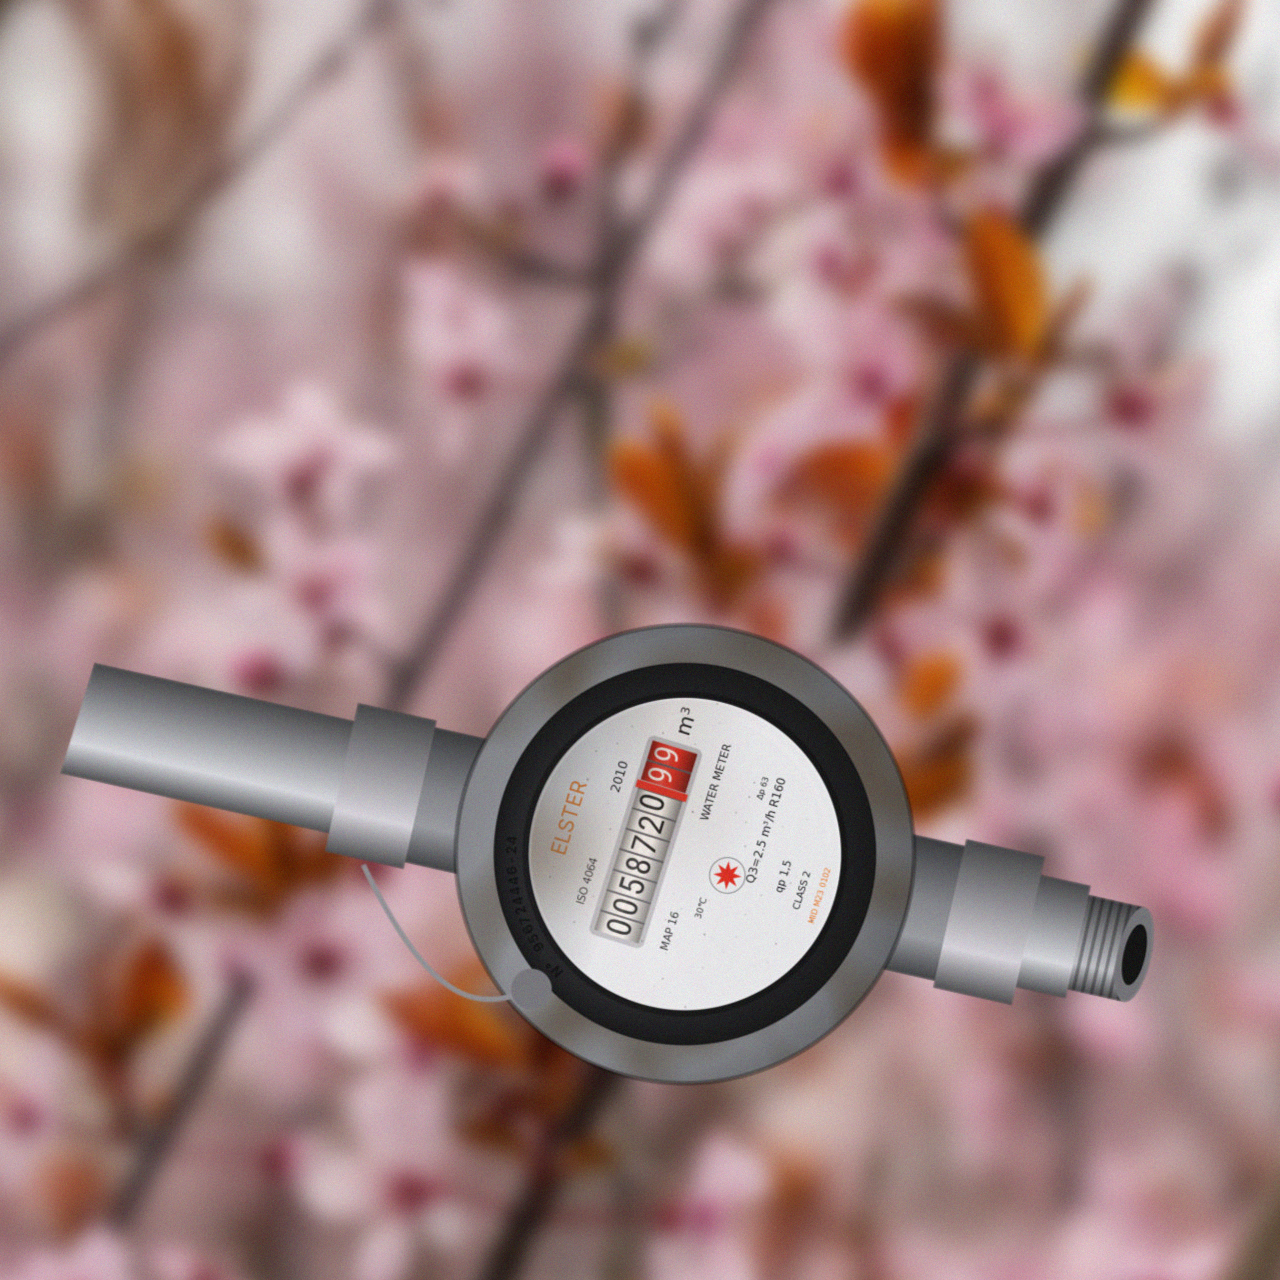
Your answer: 58720.99,m³
